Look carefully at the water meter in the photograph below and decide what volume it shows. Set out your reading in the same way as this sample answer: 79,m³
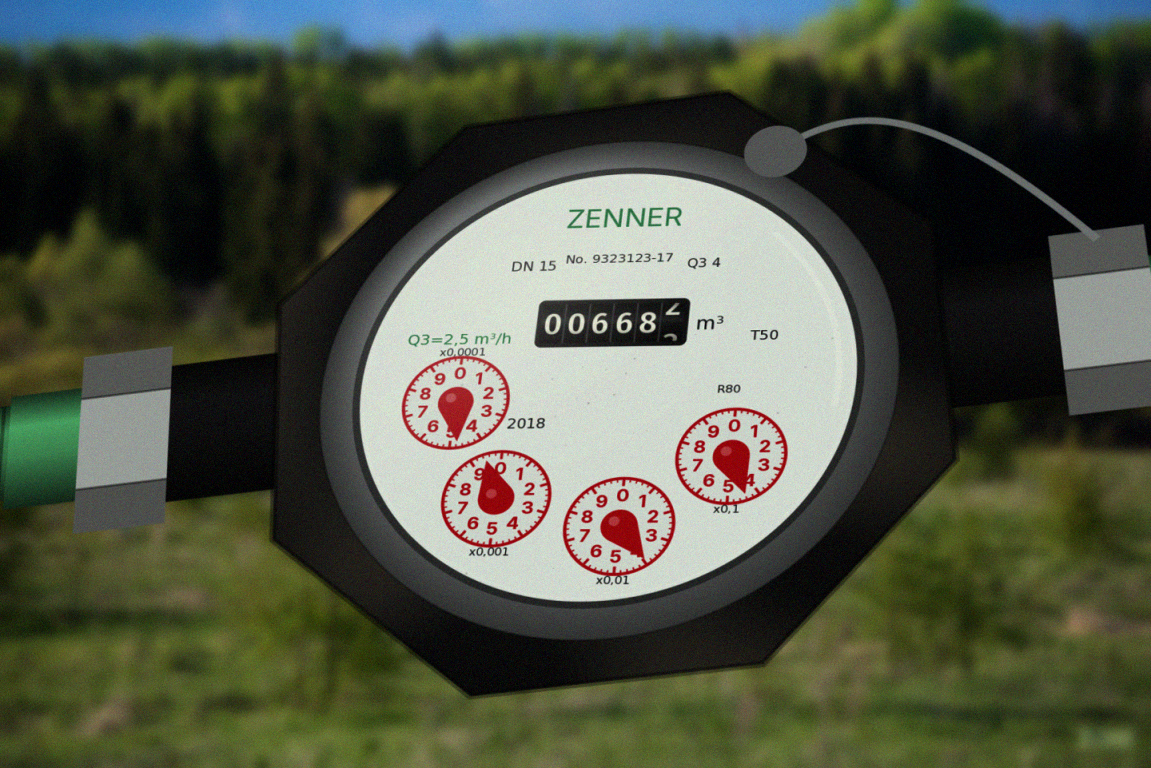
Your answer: 6682.4394,m³
